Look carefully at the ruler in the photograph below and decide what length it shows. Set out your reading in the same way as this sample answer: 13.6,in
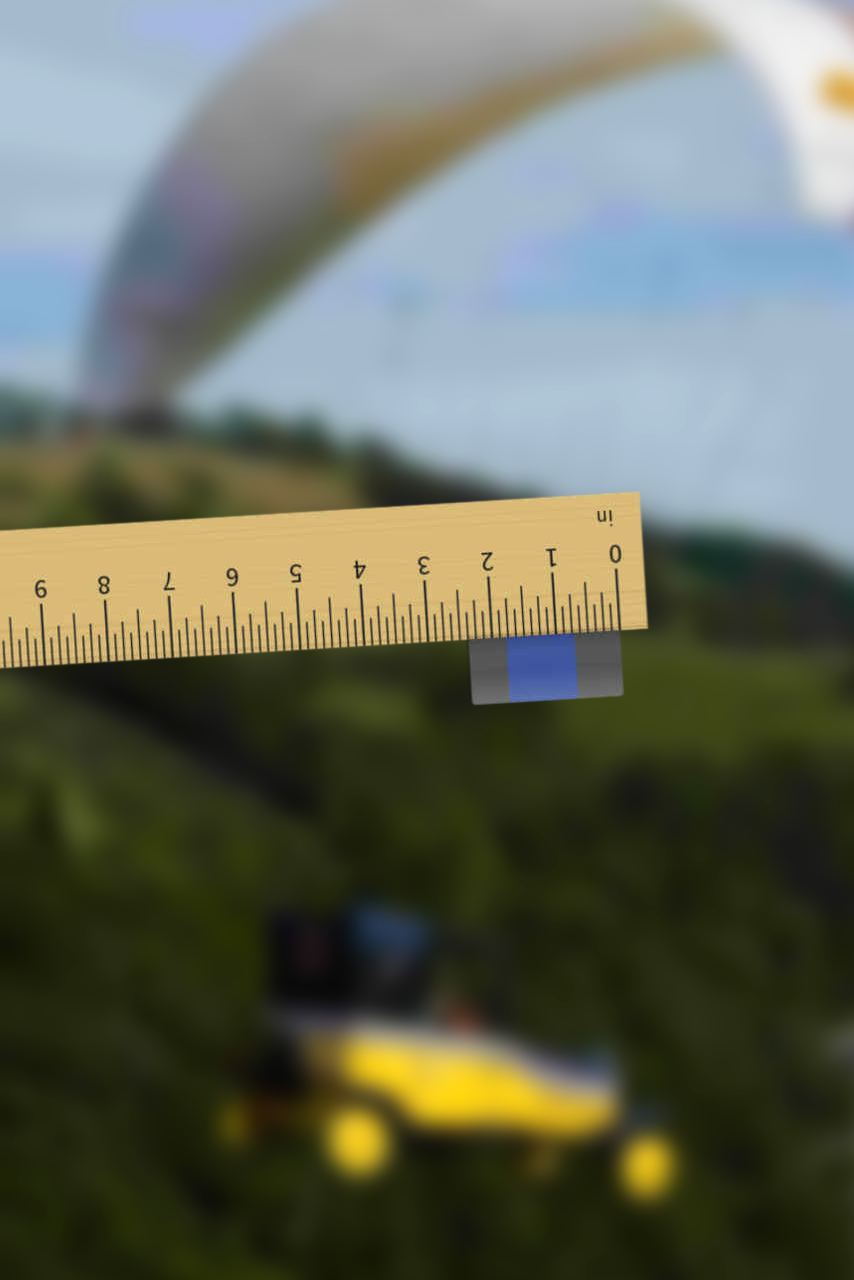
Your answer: 2.375,in
